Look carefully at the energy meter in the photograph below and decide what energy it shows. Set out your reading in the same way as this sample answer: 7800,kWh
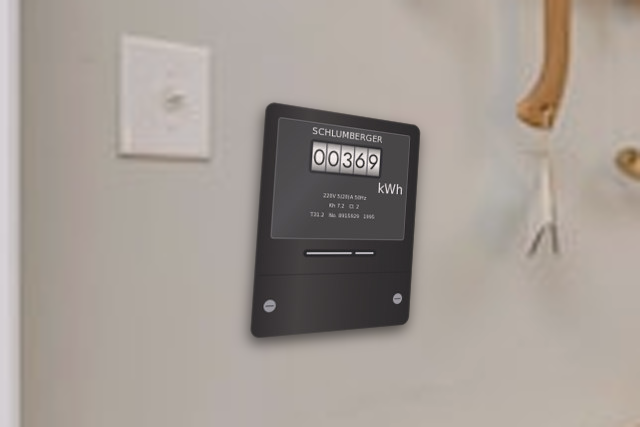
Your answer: 369,kWh
